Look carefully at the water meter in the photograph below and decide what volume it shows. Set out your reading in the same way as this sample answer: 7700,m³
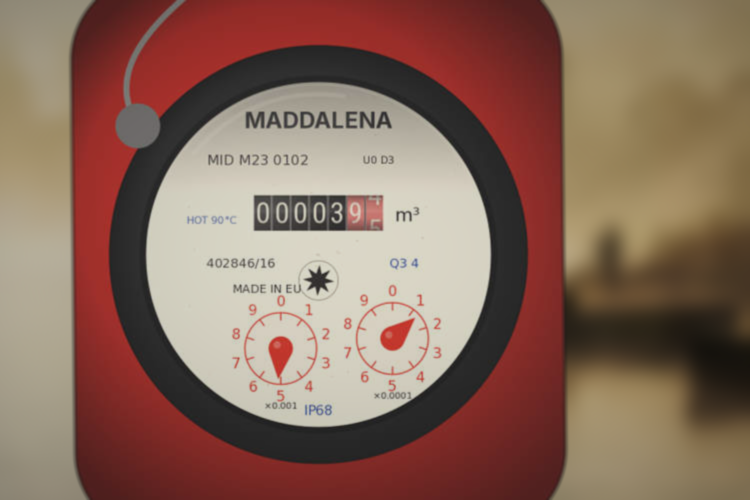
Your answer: 3.9451,m³
